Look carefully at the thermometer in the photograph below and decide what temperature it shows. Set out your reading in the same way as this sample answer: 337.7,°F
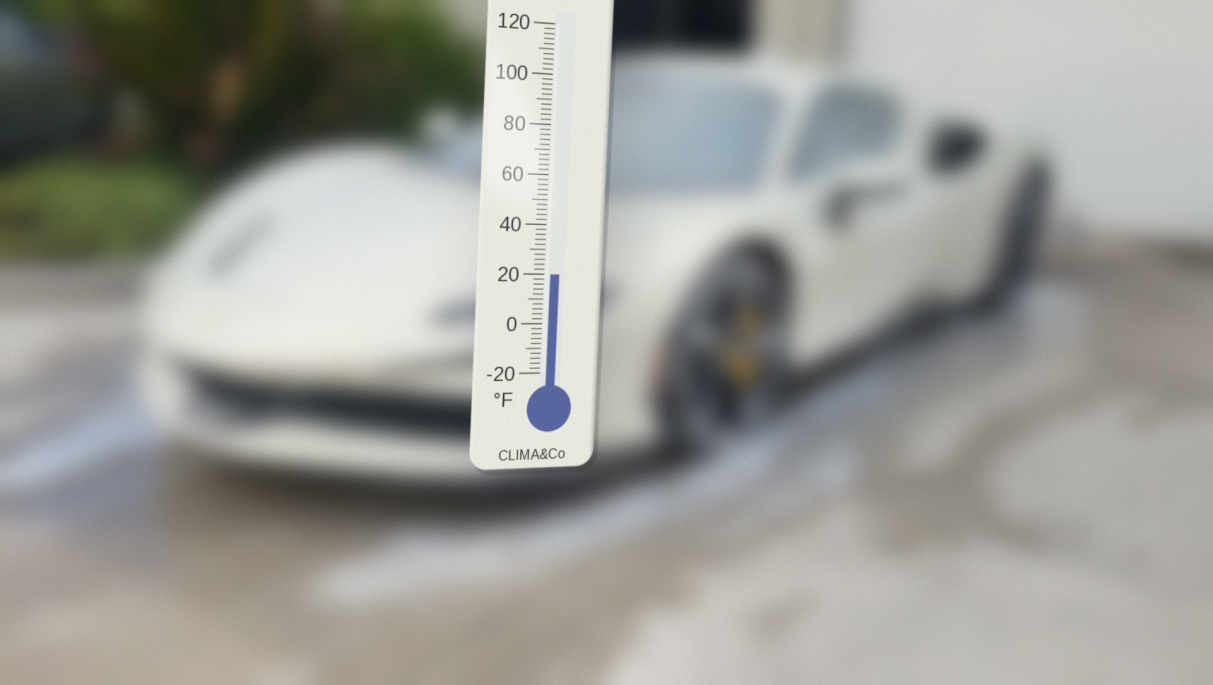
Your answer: 20,°F
